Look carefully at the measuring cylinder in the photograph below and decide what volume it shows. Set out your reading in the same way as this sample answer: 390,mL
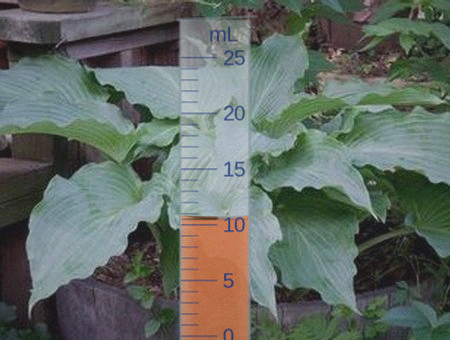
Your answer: 10.5,mL
